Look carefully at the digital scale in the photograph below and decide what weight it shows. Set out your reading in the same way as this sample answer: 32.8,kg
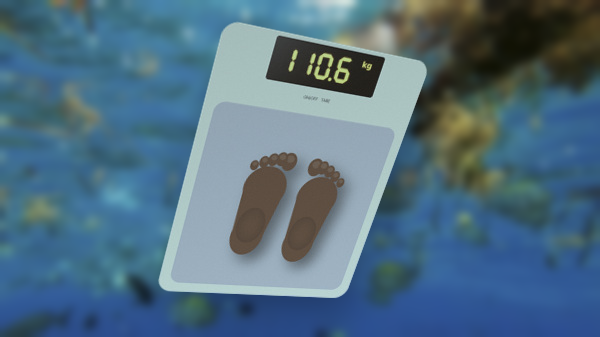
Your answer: 110.6,kg
